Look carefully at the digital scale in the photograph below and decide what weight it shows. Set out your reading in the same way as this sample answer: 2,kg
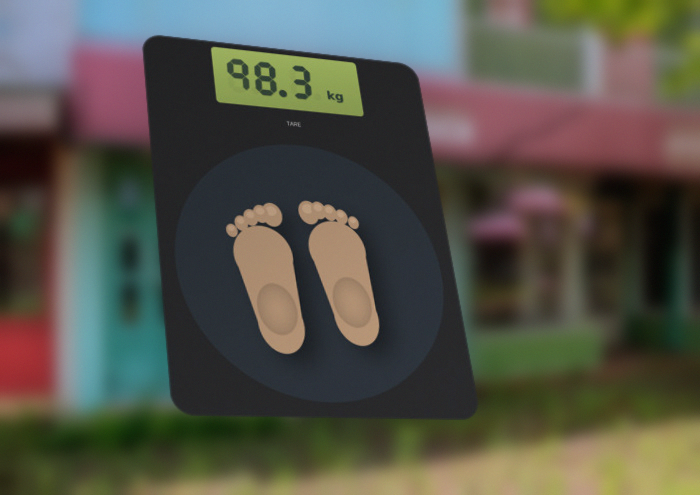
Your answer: 98.3,kg
